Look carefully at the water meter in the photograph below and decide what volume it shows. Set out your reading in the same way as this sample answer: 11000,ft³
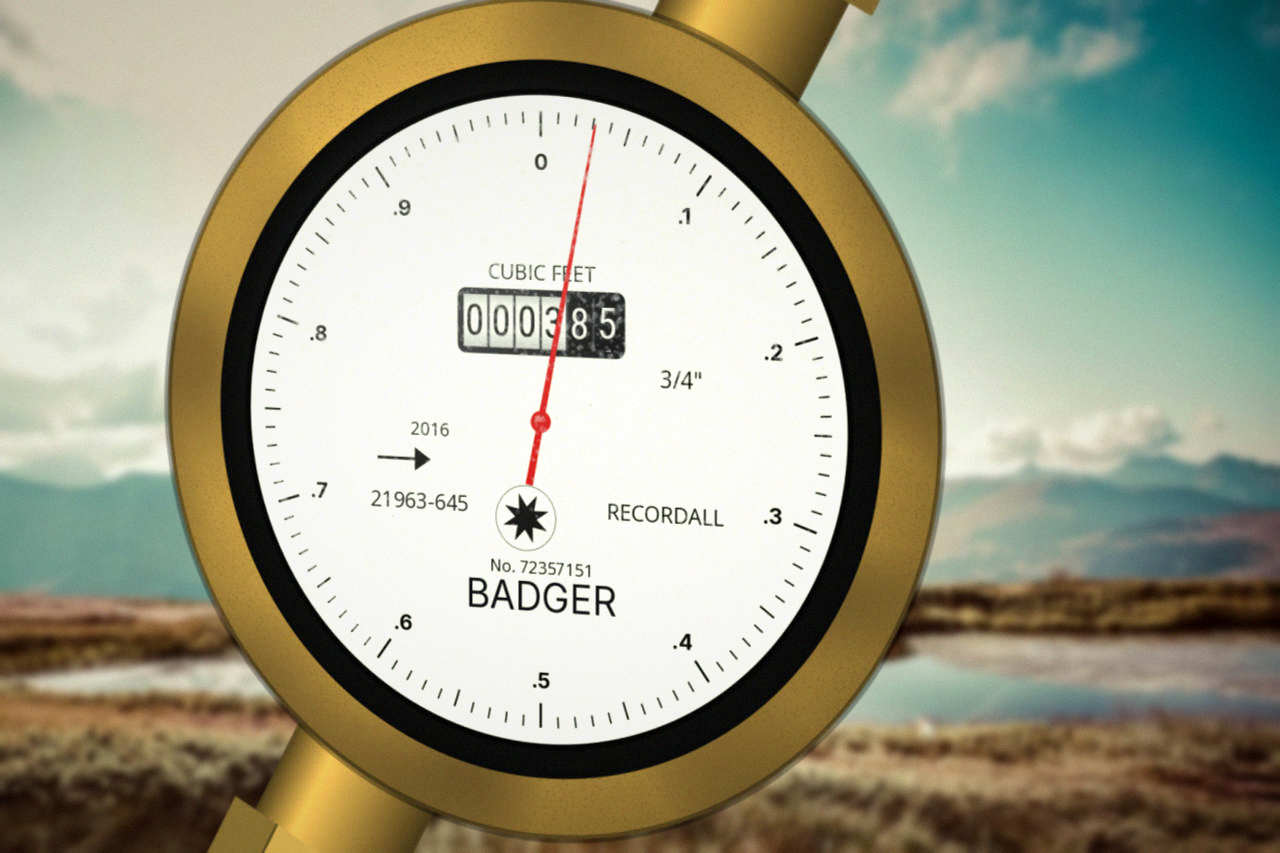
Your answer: 385.03,ft³
